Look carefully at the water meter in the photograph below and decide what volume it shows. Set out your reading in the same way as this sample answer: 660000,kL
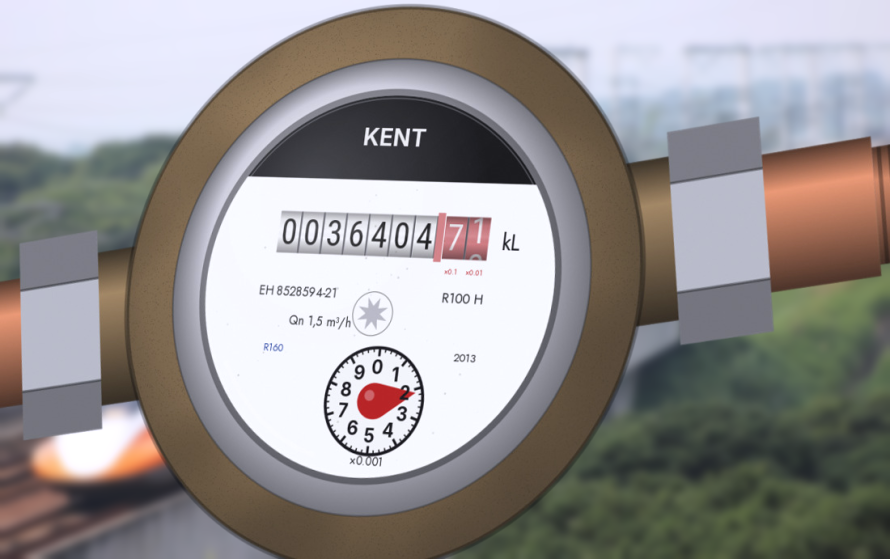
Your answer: 36404.712,kL
